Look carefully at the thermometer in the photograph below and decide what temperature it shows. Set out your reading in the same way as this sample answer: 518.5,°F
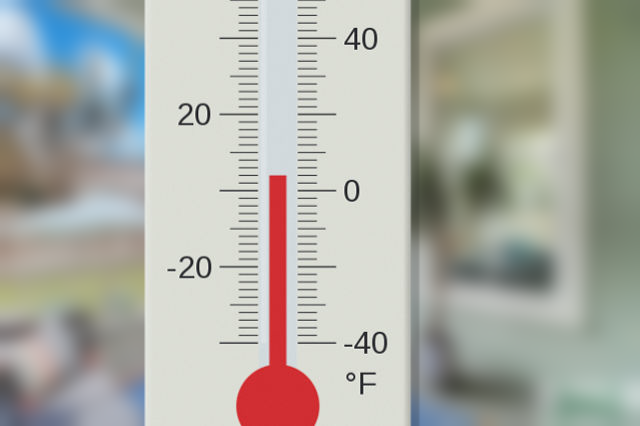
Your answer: 4,°F
